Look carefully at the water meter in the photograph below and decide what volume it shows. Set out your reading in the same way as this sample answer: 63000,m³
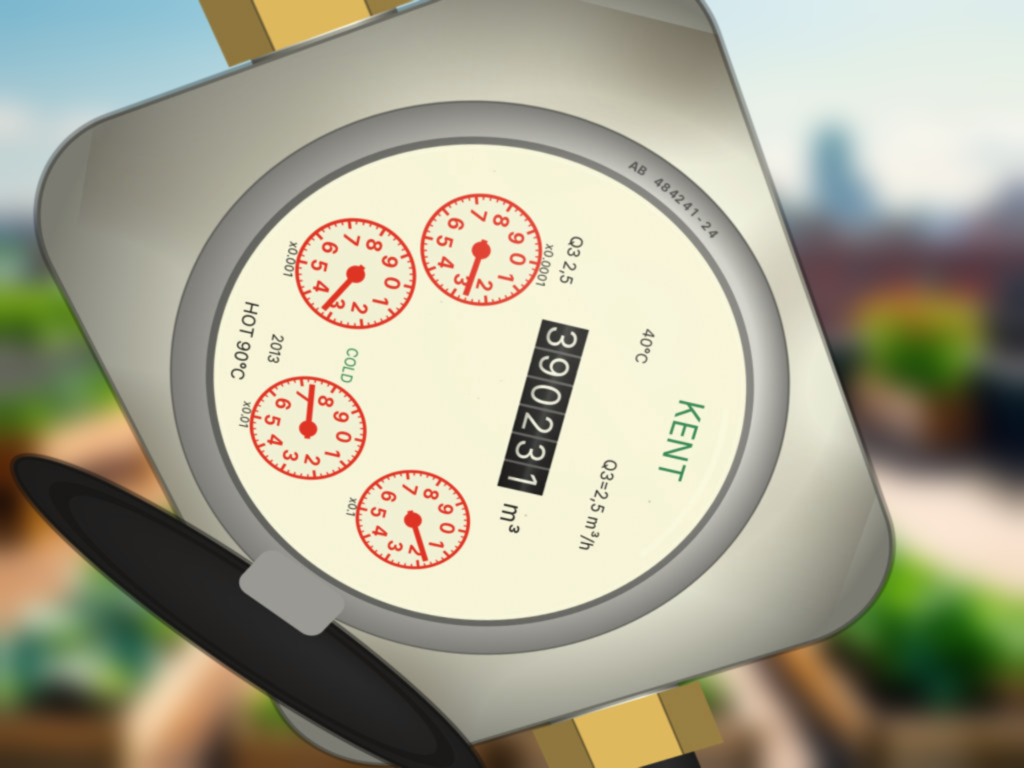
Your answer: 390231.1732,m³
